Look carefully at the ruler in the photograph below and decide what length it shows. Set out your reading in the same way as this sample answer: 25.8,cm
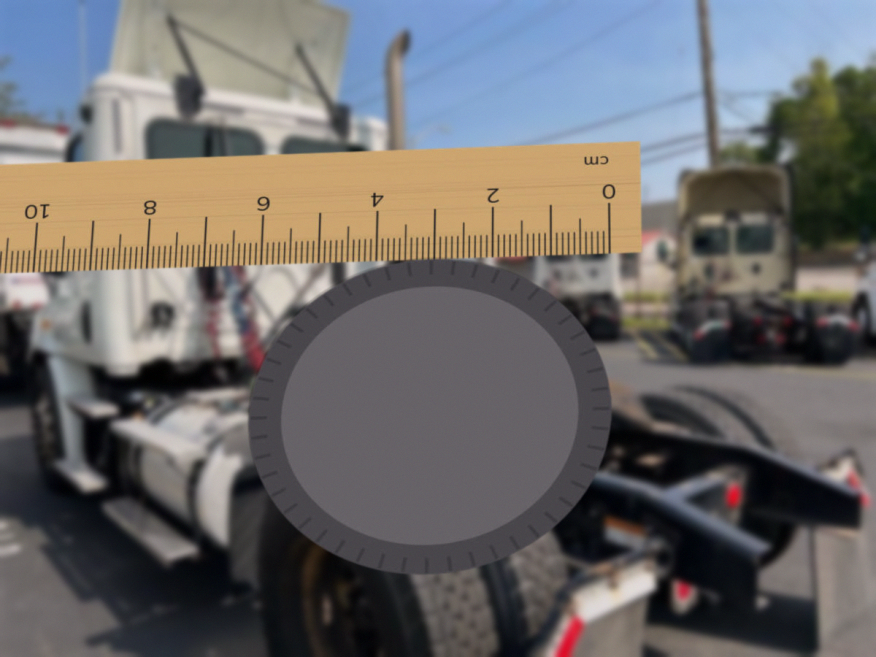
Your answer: 6.1,cm
